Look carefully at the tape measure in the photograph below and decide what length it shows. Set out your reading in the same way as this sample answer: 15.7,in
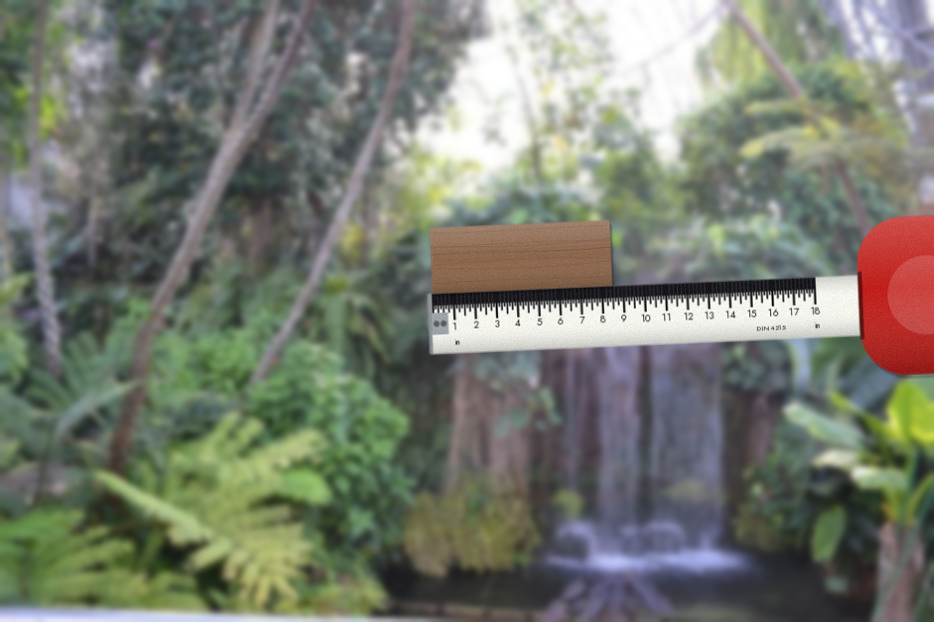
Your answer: 8.5,in
